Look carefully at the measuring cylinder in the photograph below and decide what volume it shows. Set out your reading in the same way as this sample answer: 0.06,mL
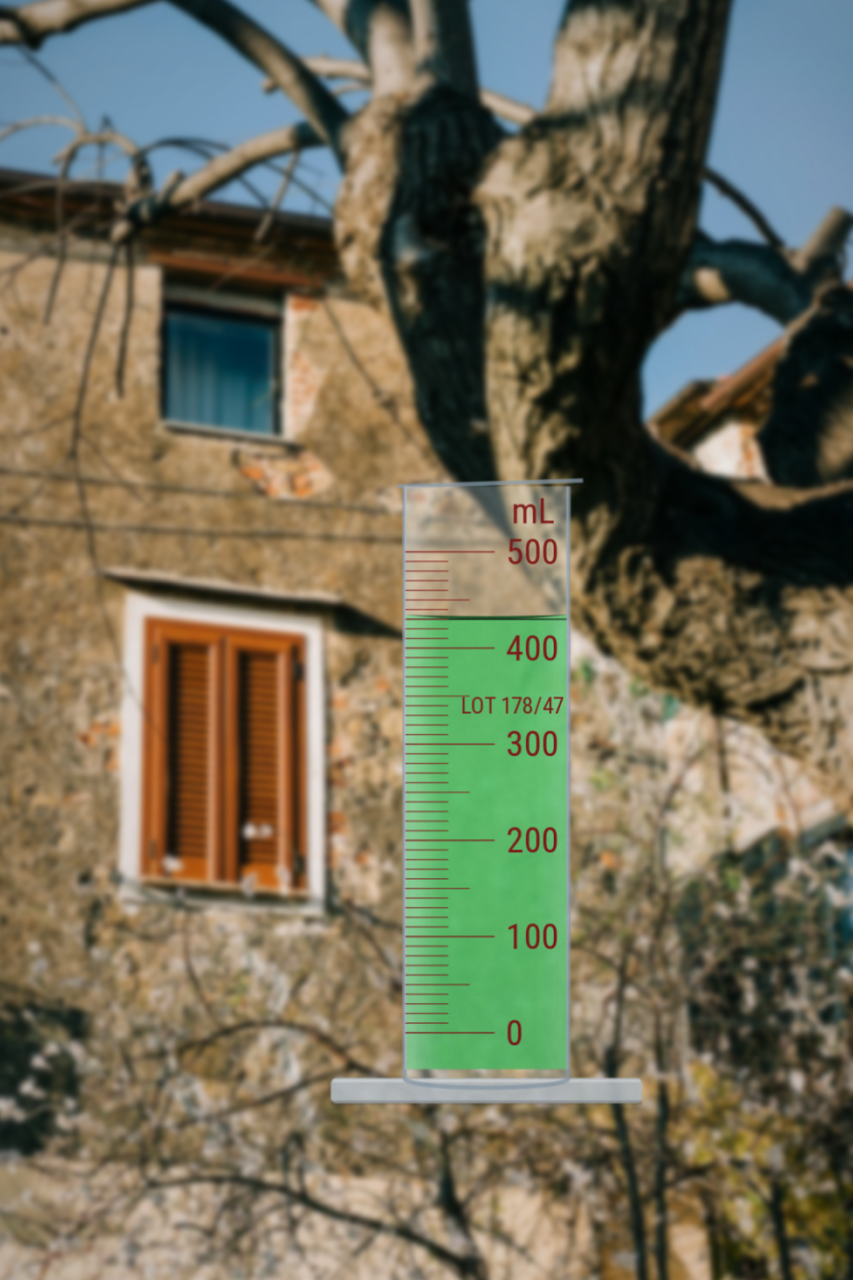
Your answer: 430,mL
